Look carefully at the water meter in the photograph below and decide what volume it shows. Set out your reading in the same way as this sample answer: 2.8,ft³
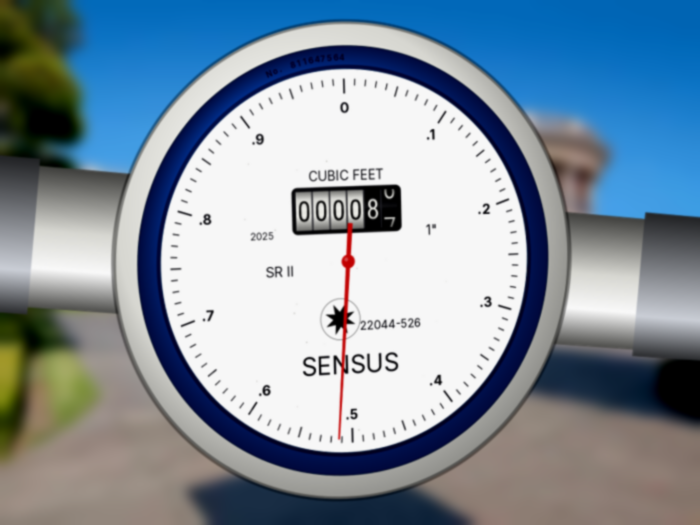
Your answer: 86.51,ft³
